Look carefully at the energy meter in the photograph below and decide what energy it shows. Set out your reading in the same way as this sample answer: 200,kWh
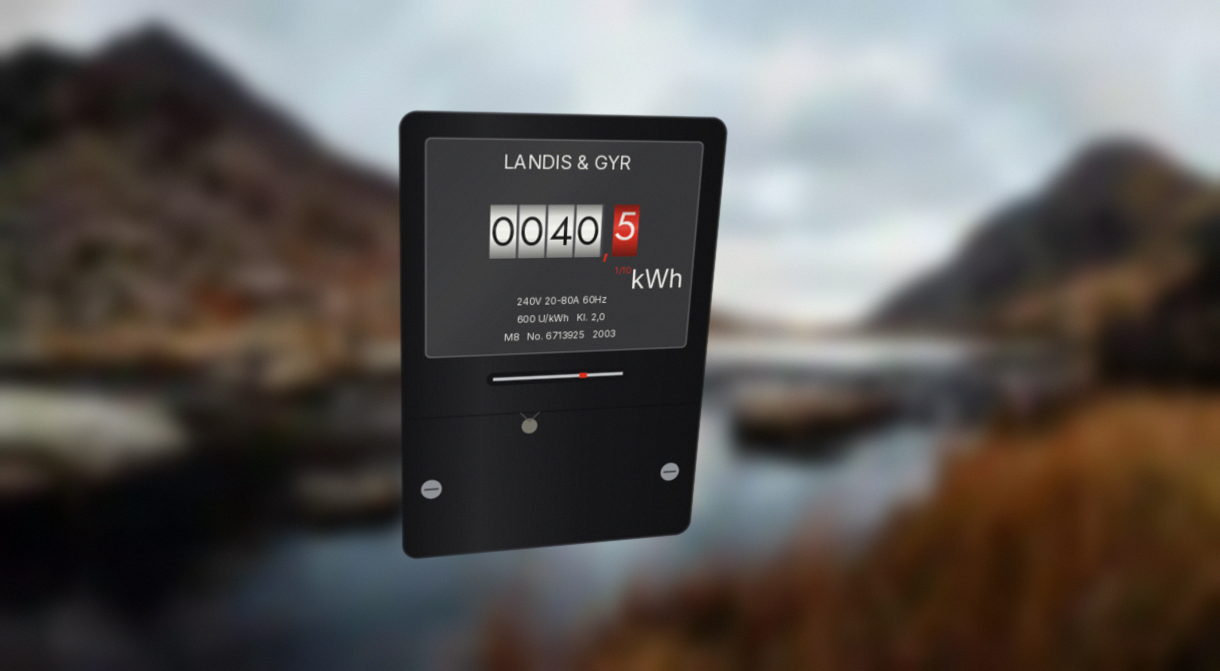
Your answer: 40.5,kWh
